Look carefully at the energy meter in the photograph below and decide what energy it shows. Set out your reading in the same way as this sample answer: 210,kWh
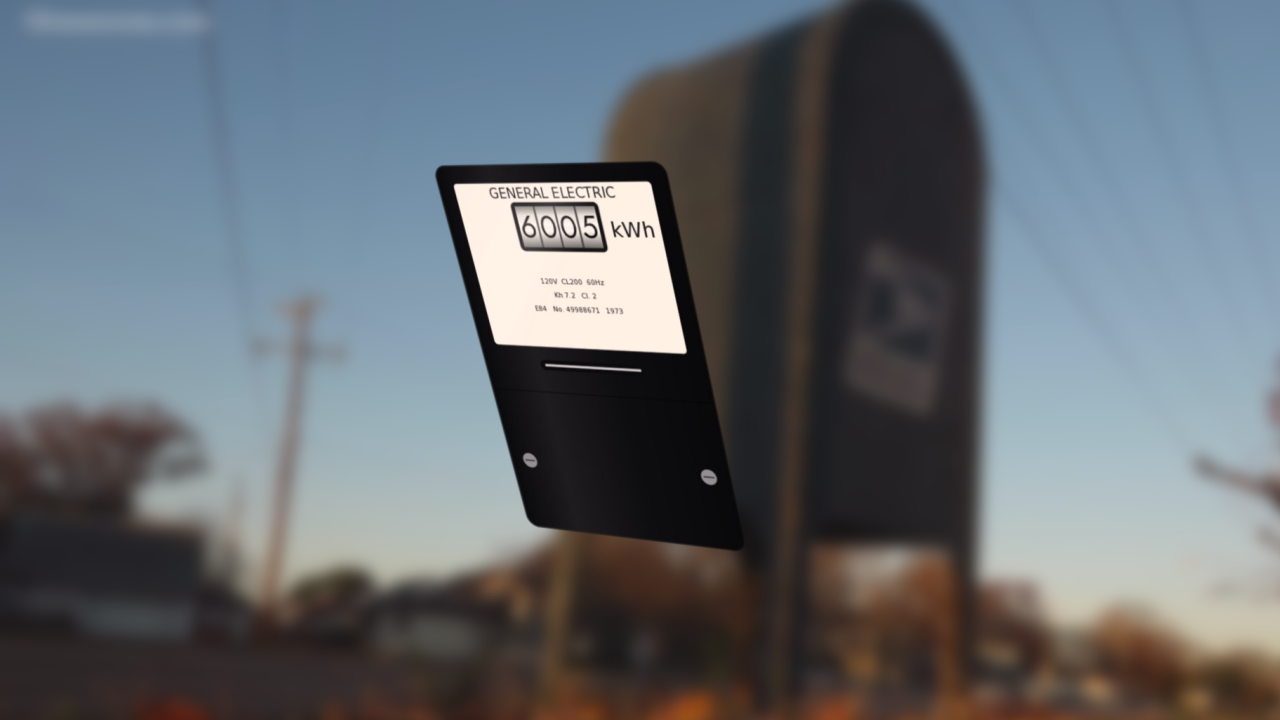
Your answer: 6005,kWh
